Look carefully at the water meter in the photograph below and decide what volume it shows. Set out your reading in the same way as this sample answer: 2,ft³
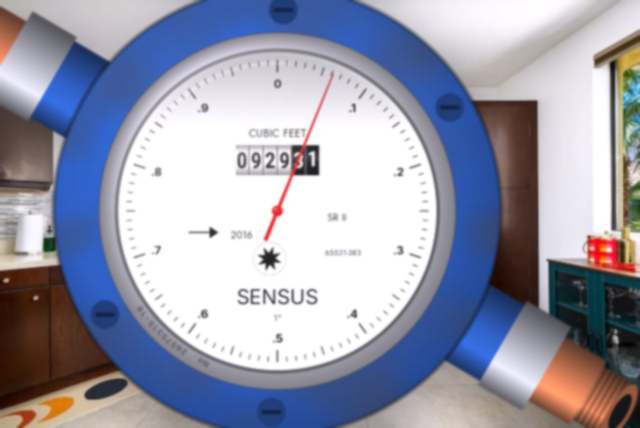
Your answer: 92931.06,ft³
